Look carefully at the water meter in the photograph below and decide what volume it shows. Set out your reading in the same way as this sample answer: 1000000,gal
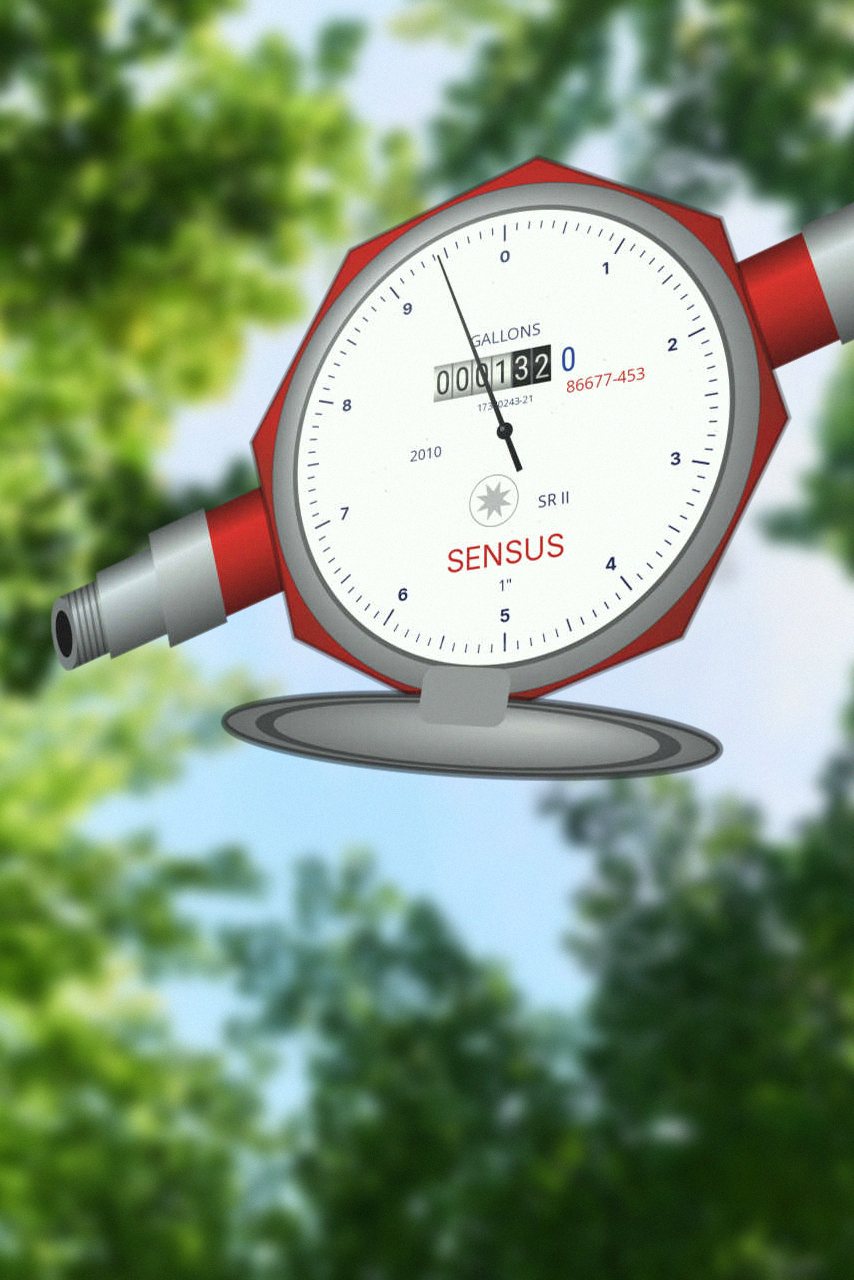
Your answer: 1319.4,gal
